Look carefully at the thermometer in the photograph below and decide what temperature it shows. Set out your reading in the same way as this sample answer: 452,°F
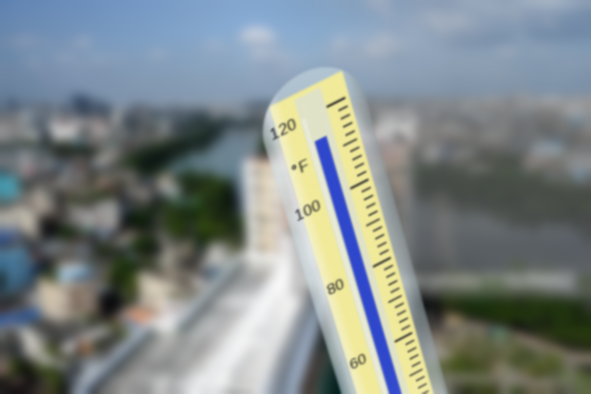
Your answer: 114,°F
